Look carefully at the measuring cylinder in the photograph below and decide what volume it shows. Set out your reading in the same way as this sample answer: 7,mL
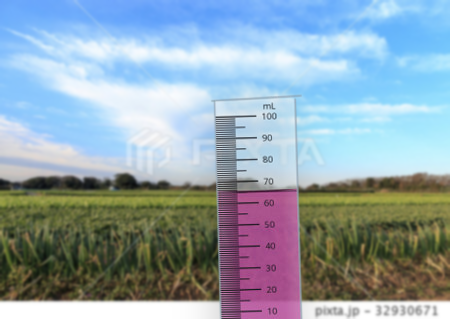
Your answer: 65,mL
